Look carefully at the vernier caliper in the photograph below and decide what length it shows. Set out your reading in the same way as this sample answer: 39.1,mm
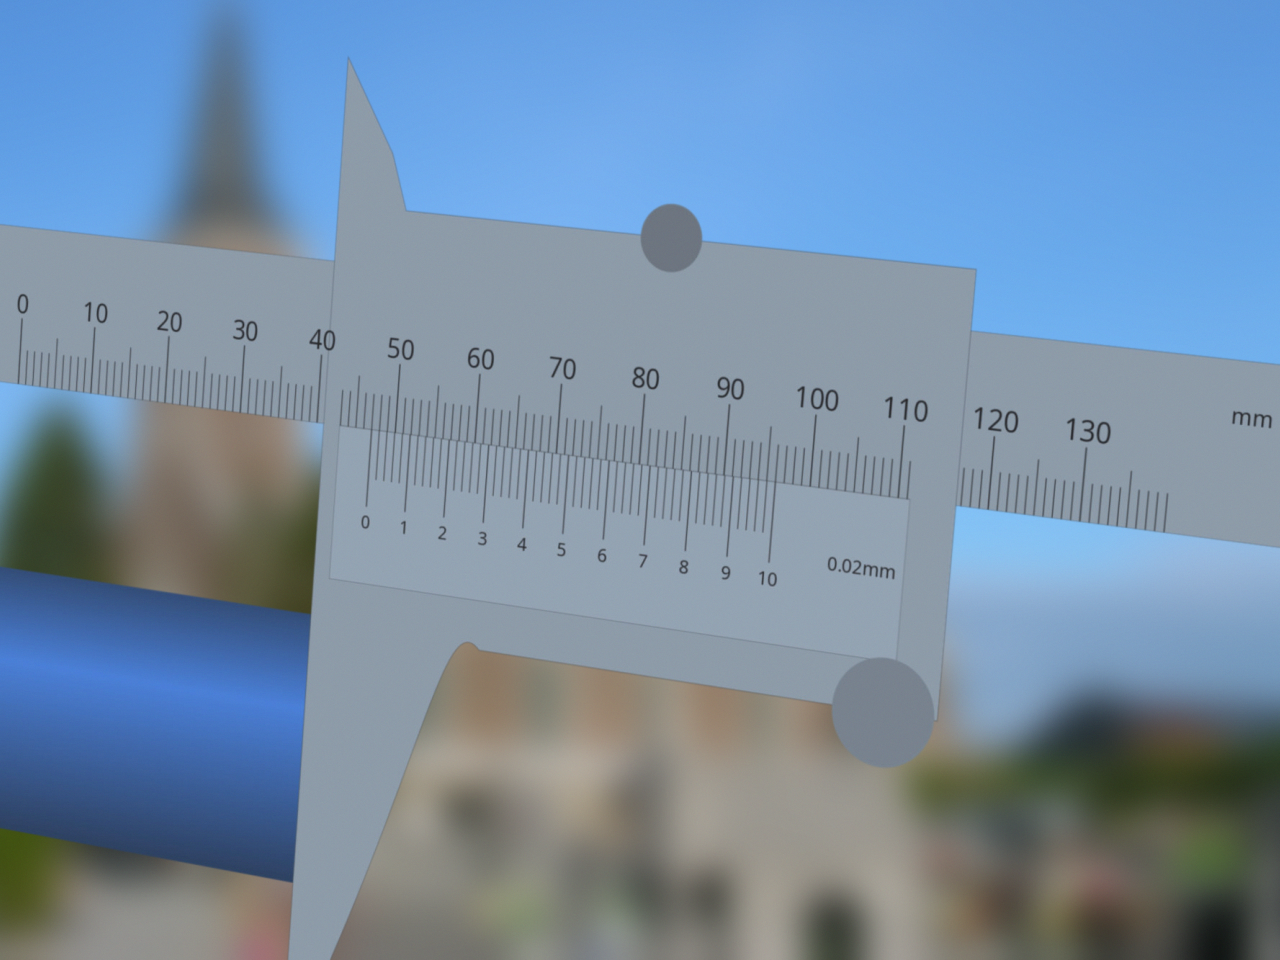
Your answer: 47.0,mm
